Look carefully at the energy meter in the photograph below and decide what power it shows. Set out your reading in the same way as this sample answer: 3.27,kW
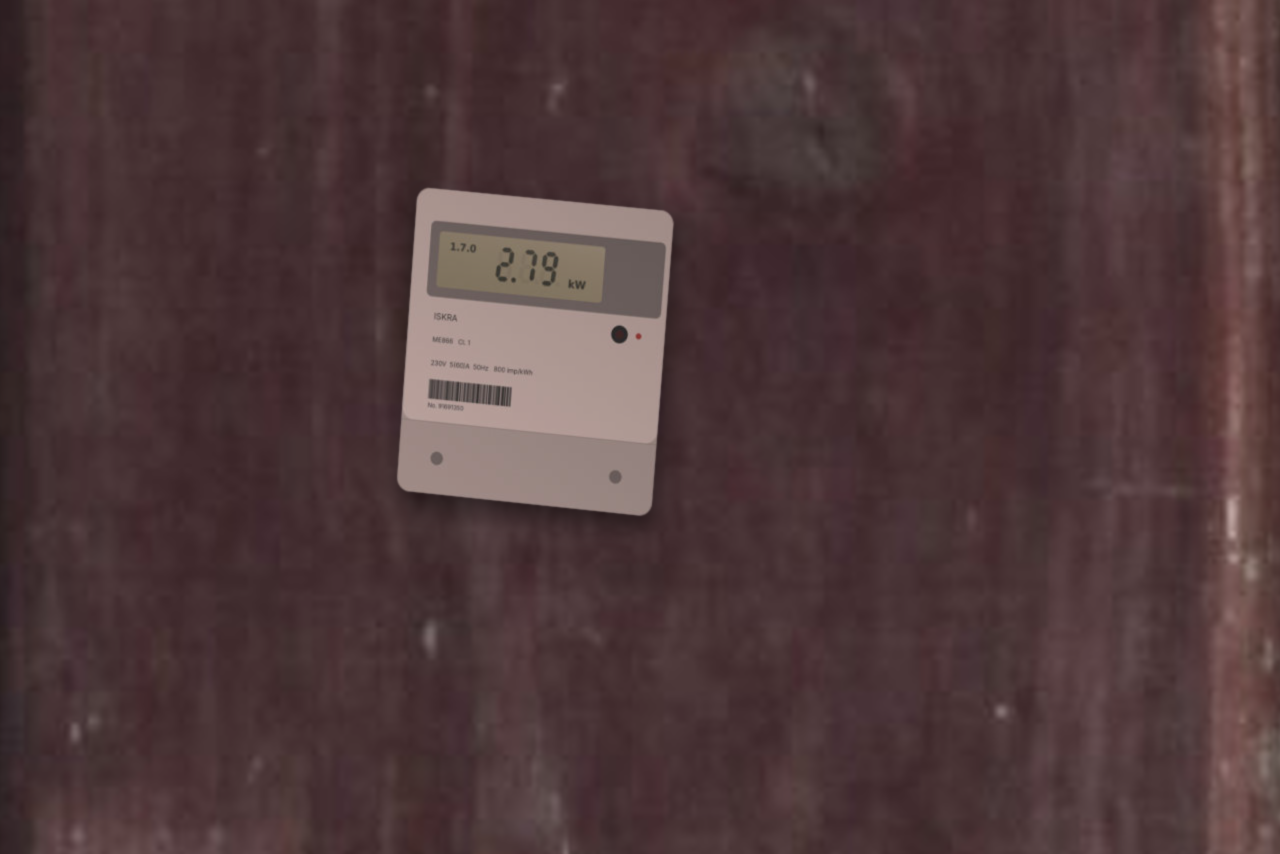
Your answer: 2.79,kW
